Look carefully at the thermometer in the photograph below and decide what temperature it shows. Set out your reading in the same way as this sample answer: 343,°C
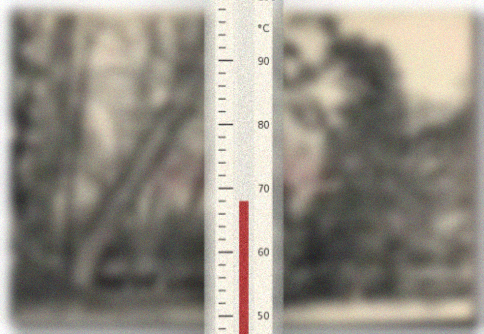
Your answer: 68,°C
